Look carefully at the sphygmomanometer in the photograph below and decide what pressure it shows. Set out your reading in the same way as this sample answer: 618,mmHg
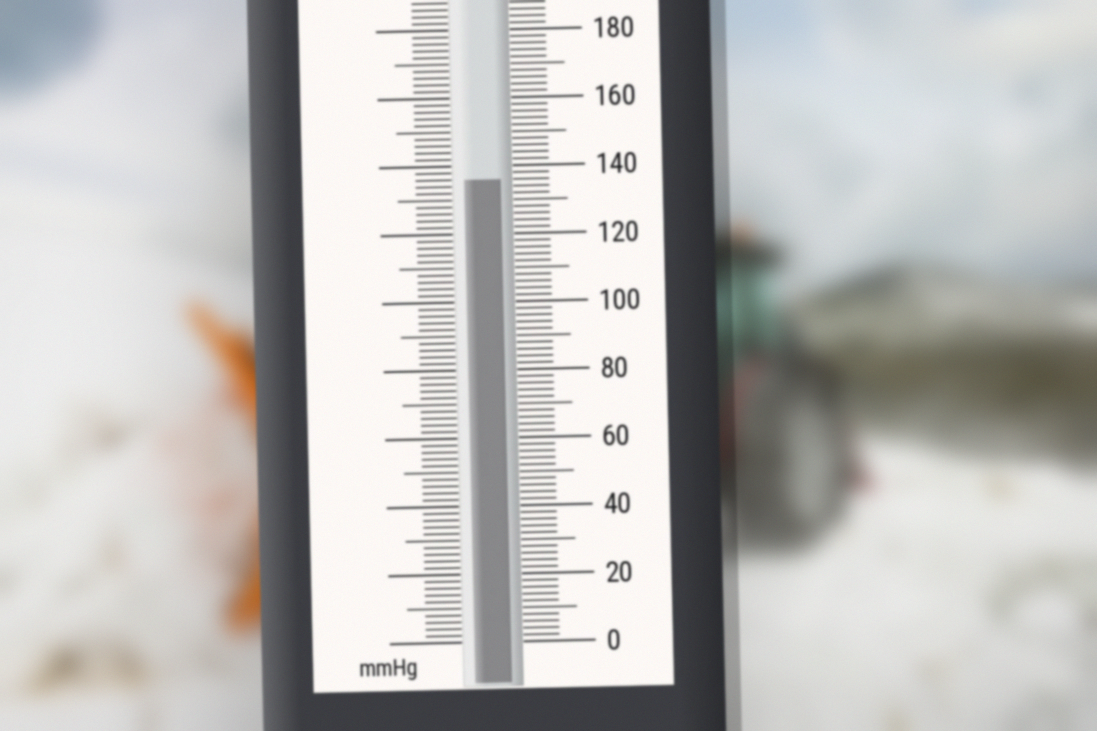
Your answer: 136,mmHg
